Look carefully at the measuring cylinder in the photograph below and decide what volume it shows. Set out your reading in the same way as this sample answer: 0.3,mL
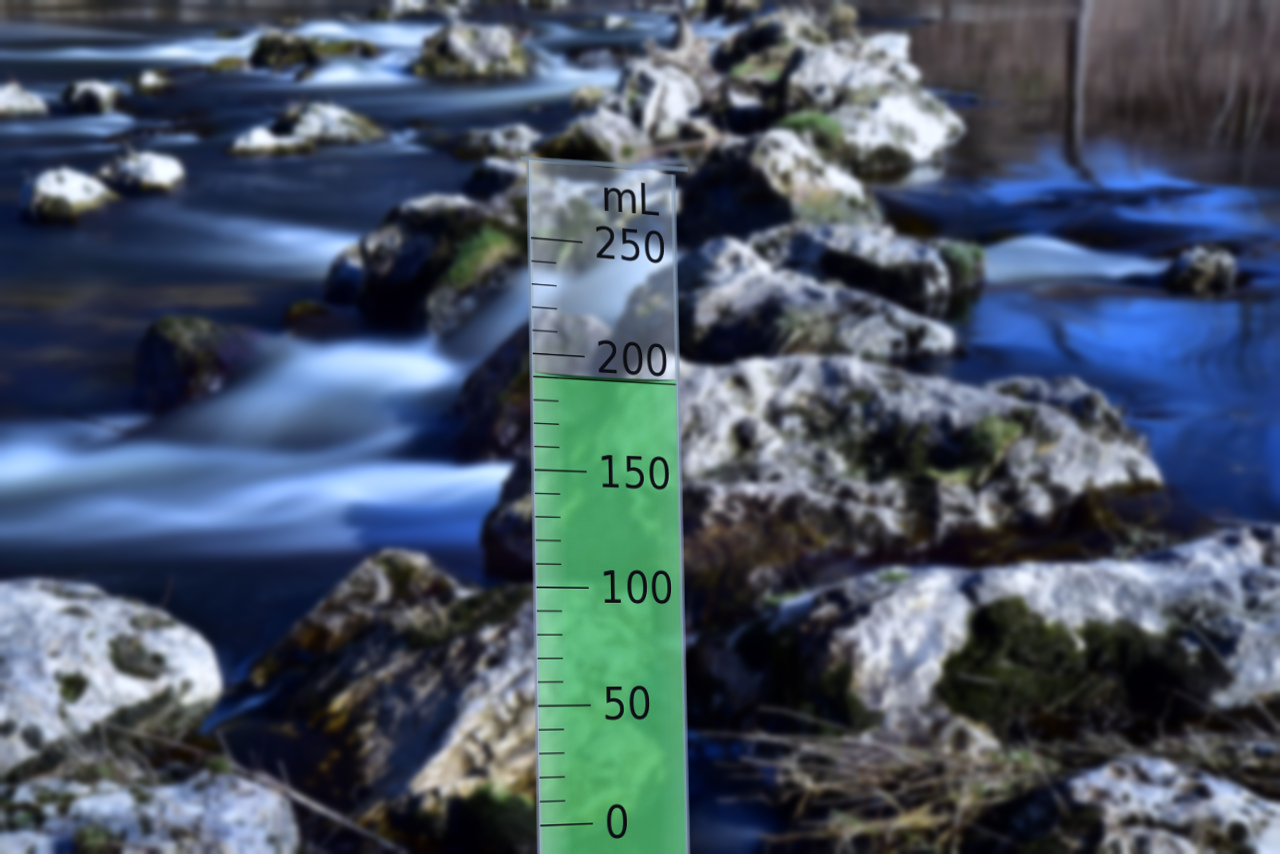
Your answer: 190,mL
